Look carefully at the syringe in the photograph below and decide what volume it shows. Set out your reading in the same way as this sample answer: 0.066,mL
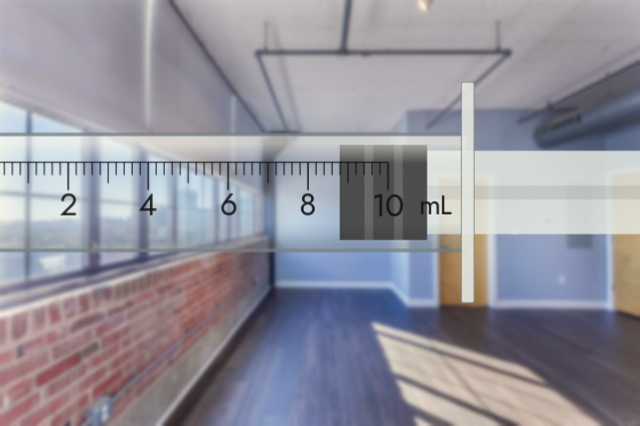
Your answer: 8.8,mL
